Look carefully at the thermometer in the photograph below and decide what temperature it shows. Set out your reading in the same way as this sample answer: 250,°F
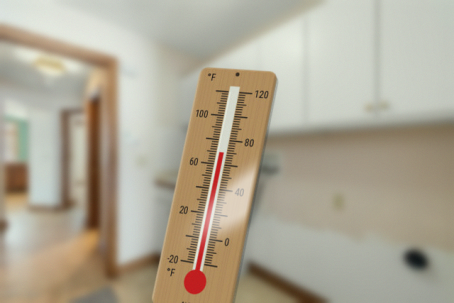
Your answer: 70,°F
